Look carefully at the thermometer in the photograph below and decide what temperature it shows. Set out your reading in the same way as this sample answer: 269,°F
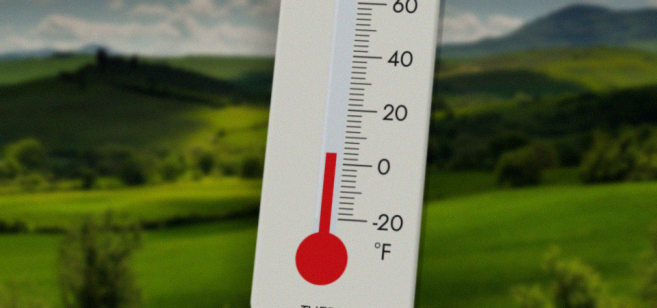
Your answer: 4,°F
